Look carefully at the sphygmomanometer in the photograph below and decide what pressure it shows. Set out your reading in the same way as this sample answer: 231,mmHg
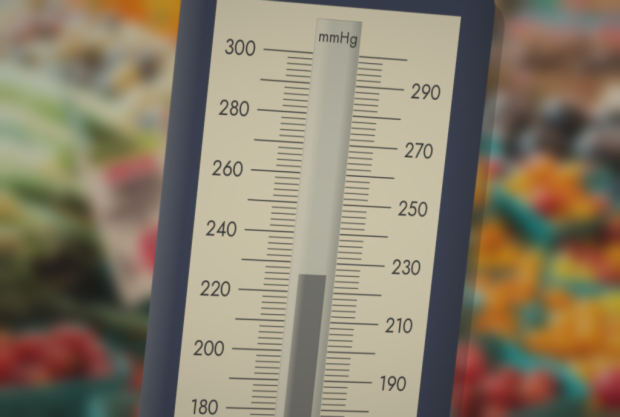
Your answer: 226,mmHg
